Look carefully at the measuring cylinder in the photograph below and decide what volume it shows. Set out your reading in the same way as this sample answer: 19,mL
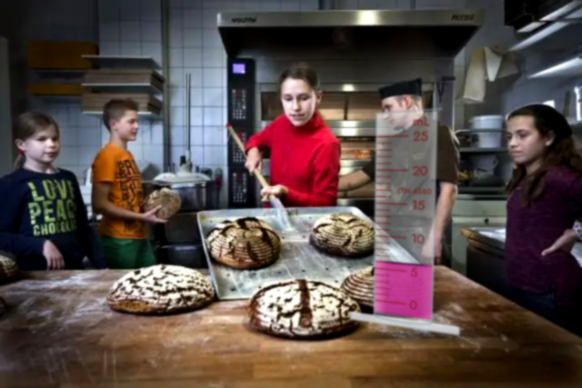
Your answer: 6,mL
